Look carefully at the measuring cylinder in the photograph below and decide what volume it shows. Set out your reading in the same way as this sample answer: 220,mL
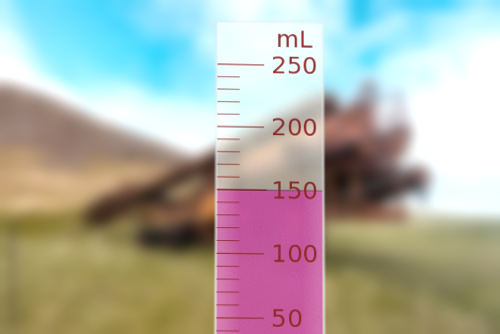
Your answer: 150,mL
